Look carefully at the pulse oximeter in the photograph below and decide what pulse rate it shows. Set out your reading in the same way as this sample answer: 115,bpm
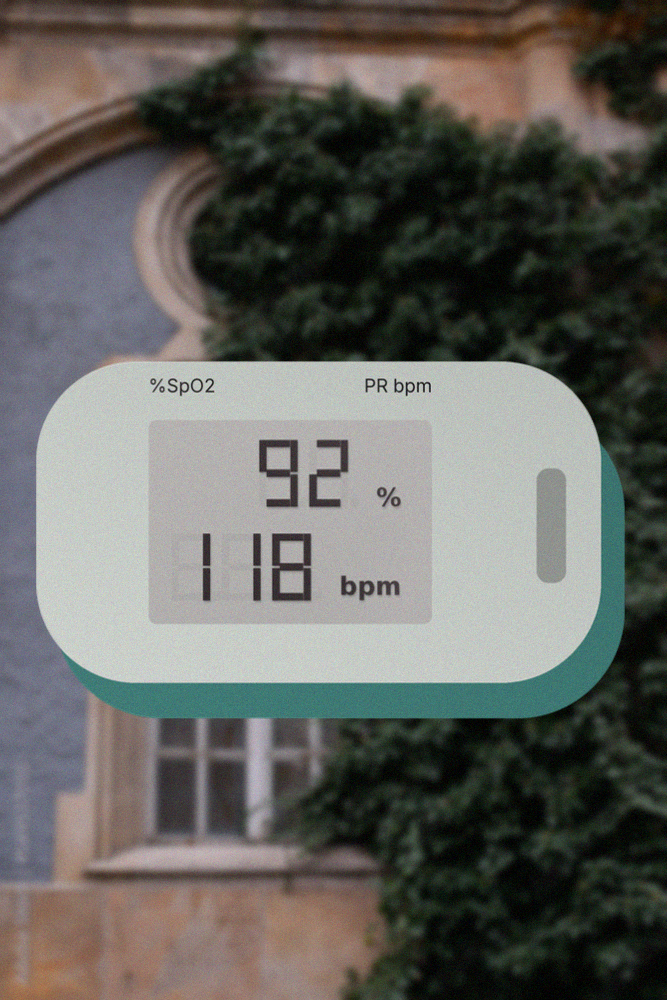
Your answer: 118,bpm
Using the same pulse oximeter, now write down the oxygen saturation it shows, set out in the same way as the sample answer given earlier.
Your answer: 92,%
